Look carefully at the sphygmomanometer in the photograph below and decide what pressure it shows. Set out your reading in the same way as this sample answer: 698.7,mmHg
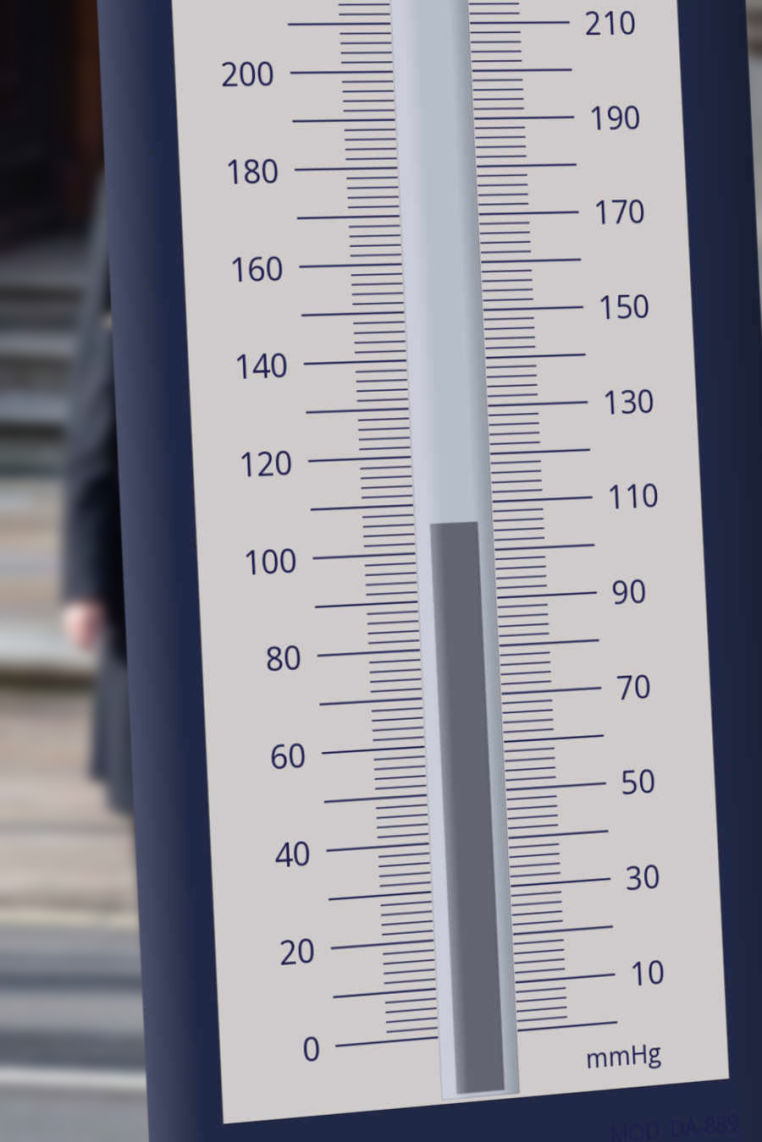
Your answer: 106,mmHg
